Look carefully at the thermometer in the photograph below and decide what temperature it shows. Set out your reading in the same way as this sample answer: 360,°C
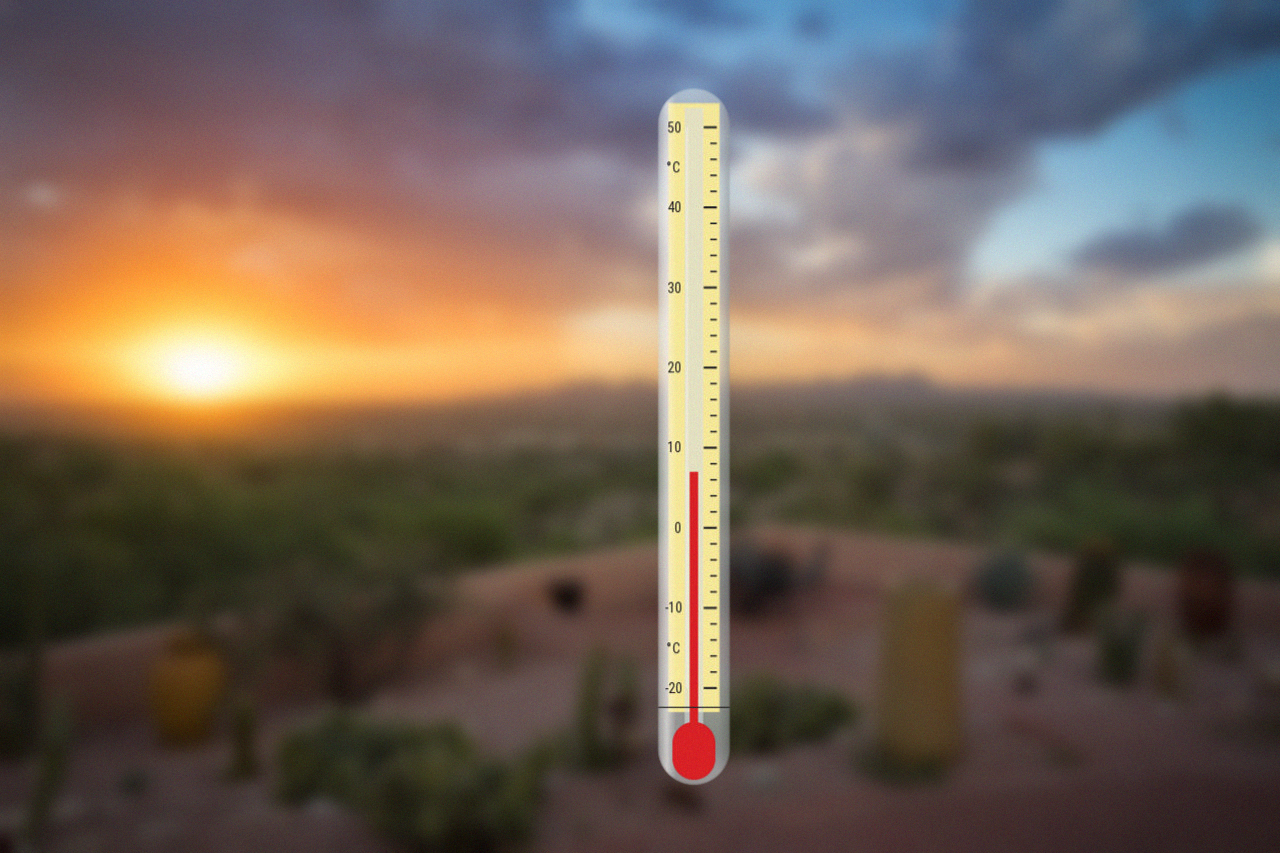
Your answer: 7,°C
